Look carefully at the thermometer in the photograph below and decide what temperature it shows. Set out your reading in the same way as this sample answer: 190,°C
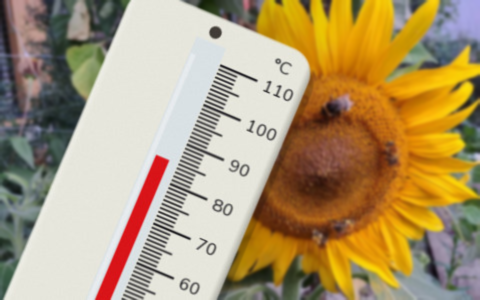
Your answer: 85,°C
